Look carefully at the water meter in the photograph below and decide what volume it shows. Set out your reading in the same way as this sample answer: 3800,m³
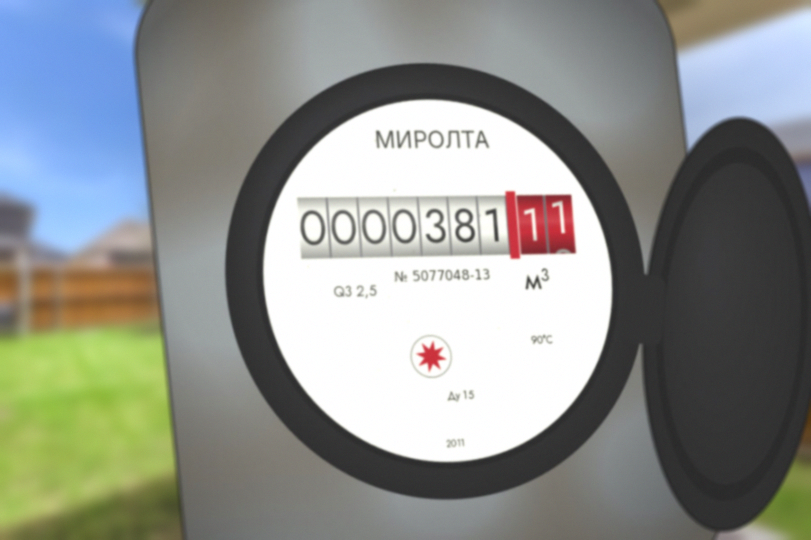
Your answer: 381.11,m³
